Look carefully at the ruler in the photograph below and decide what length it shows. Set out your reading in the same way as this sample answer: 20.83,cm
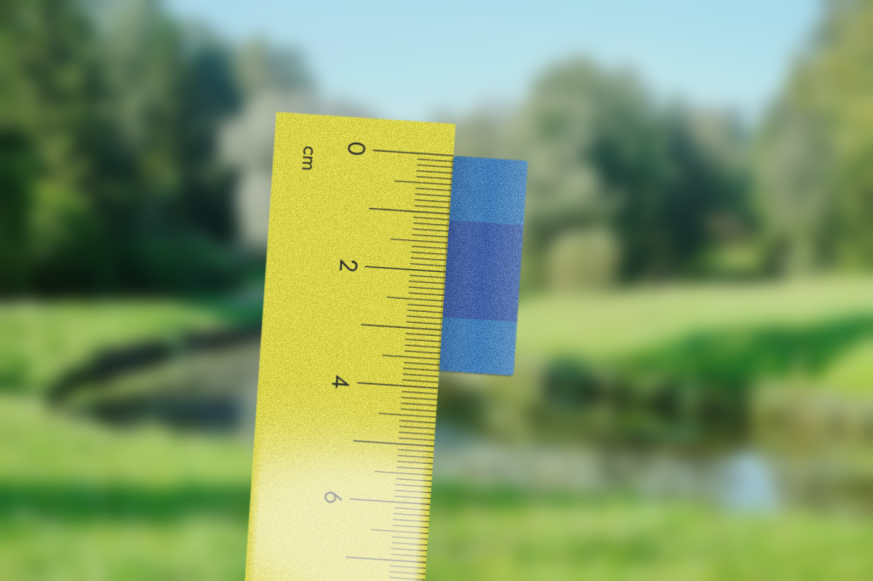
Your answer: 3.7,cm
